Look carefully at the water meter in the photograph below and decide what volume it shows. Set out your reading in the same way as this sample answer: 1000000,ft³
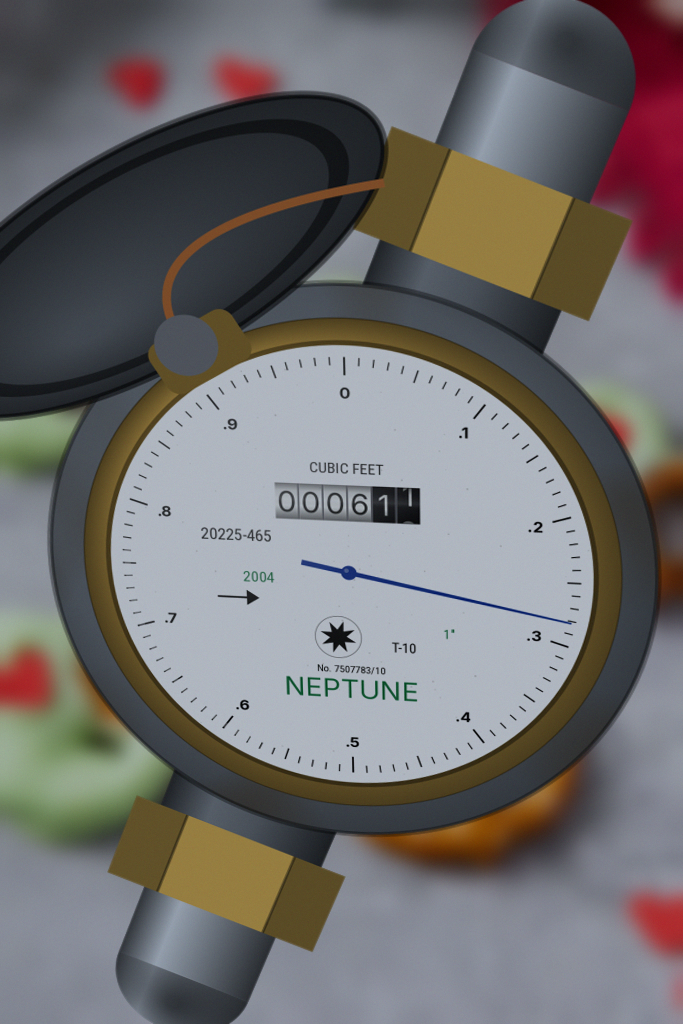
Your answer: 611.28,ft³
